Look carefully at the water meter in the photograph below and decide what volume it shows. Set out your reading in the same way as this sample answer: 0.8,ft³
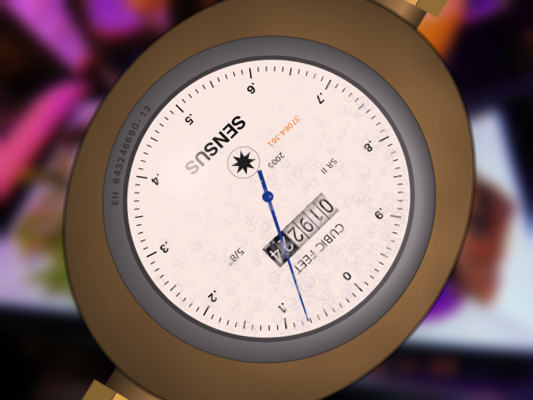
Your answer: 19224.07,ft³
